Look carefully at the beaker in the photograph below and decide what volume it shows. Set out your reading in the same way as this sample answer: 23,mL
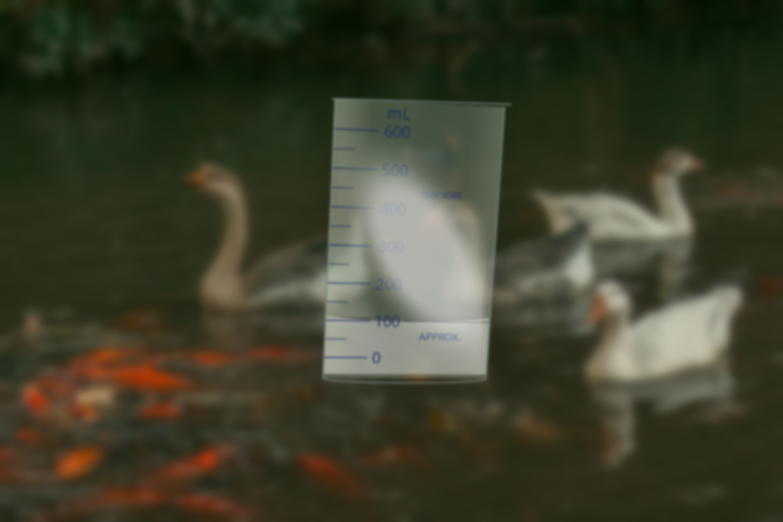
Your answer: 100,mL
